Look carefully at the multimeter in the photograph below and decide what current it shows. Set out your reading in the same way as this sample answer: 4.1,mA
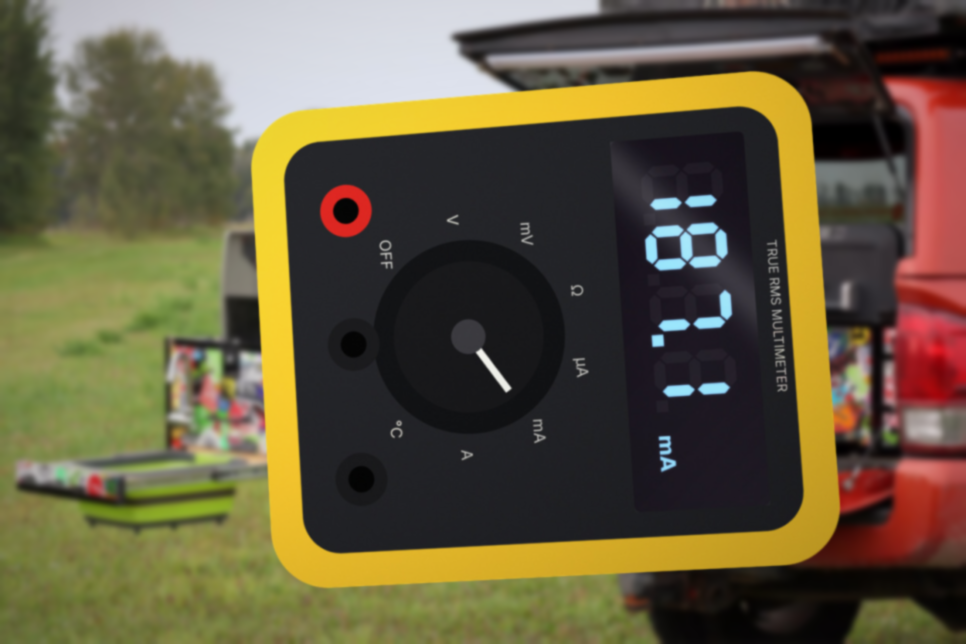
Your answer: 187.1,mA
